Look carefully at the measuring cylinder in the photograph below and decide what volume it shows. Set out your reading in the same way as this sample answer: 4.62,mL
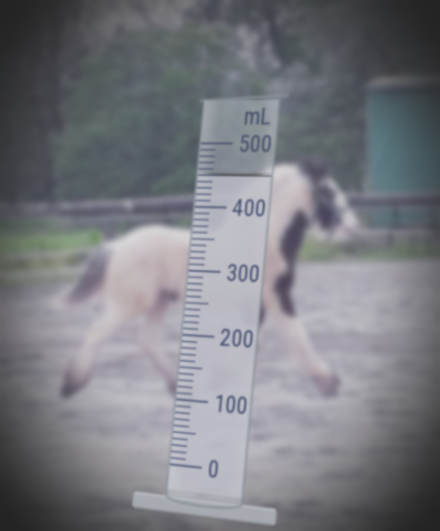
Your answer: 450,mL
